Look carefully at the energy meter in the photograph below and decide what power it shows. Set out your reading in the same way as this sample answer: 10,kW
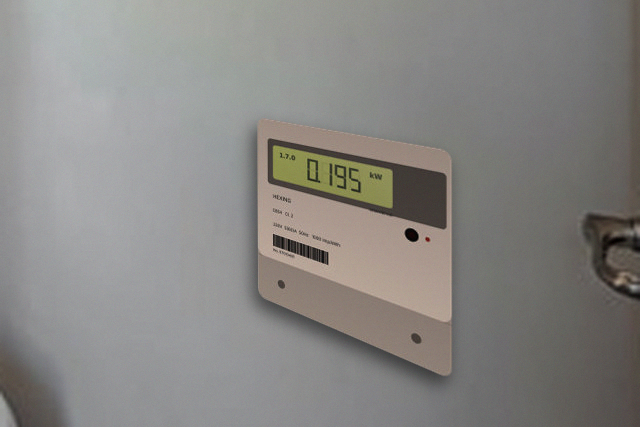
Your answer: 0.195,kW
